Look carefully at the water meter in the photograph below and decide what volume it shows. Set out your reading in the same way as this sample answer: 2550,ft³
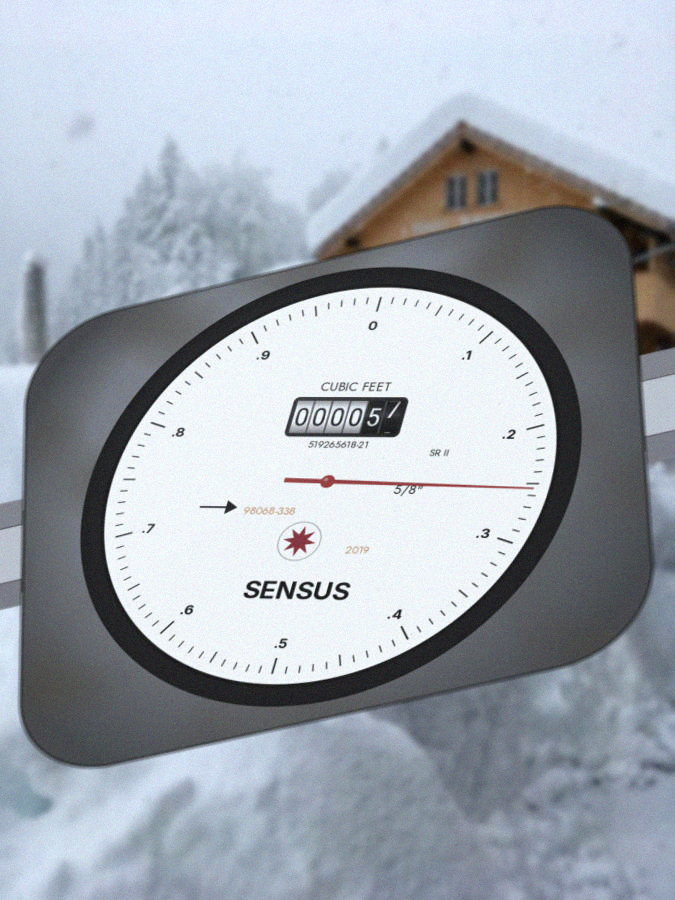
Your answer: 57.25,ft³
